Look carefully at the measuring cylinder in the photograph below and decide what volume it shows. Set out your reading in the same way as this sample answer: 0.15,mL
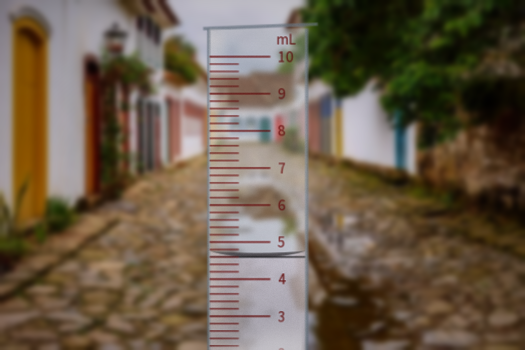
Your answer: 4.6,mL
